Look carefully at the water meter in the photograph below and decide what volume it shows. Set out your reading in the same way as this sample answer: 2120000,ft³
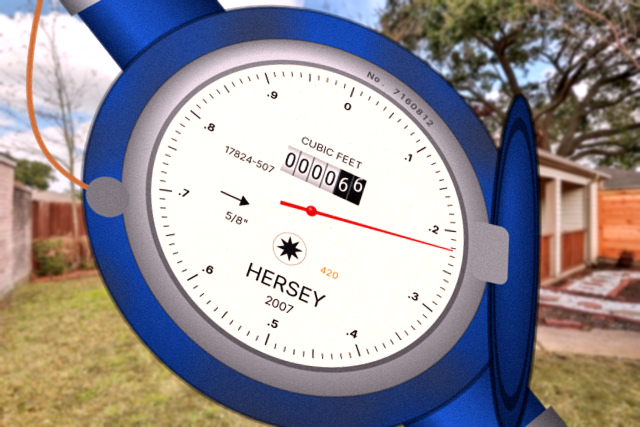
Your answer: 66.22,ft³
